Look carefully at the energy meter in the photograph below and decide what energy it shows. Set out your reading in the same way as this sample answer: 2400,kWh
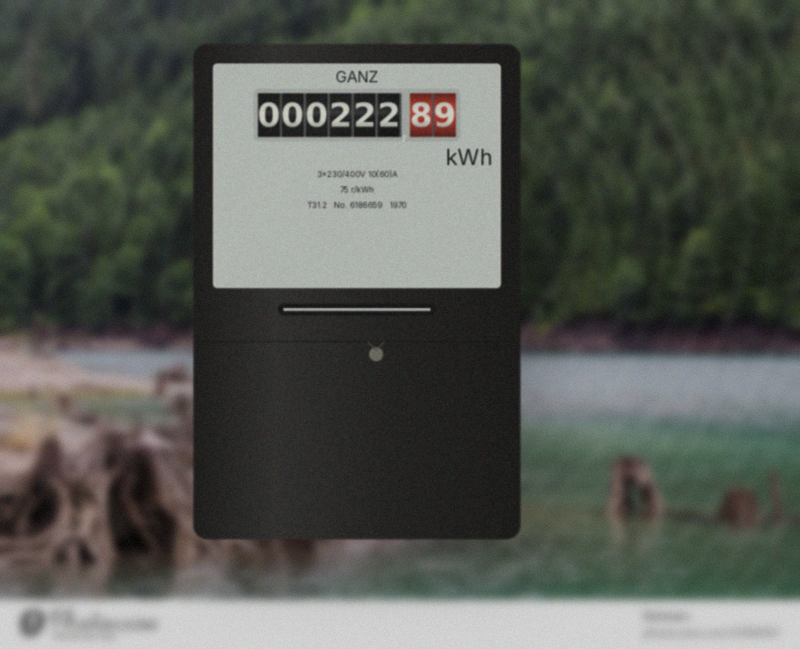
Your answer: 222.89,kWh
